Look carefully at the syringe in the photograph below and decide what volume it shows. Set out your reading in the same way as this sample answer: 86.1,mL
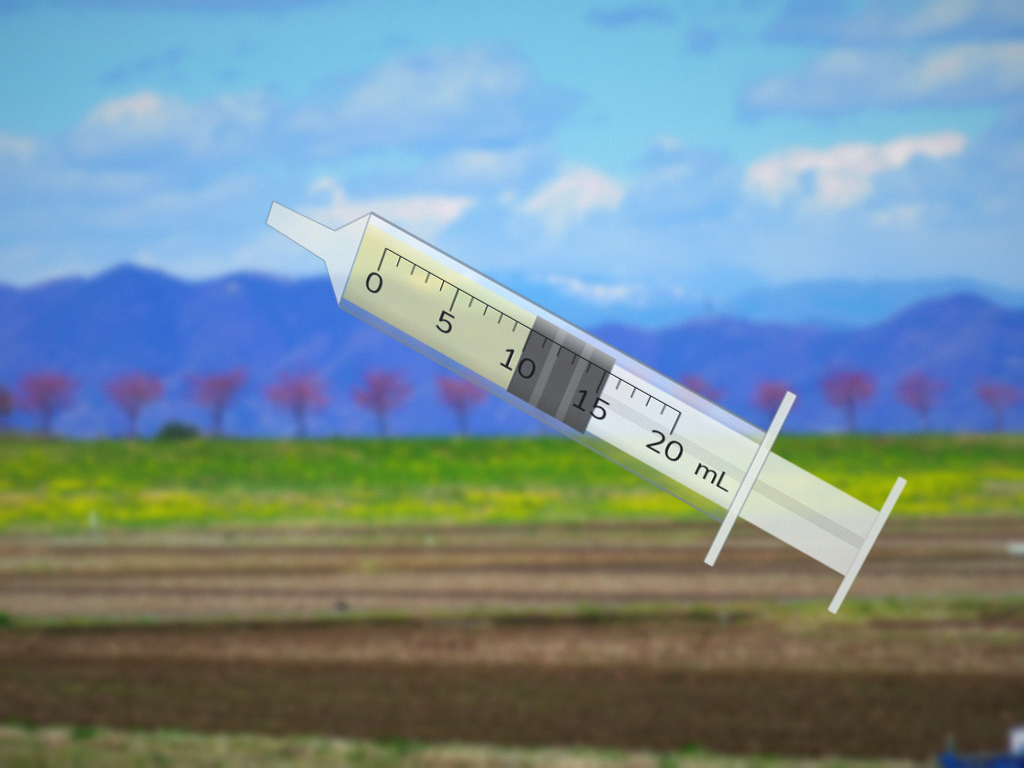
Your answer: 10,mL
